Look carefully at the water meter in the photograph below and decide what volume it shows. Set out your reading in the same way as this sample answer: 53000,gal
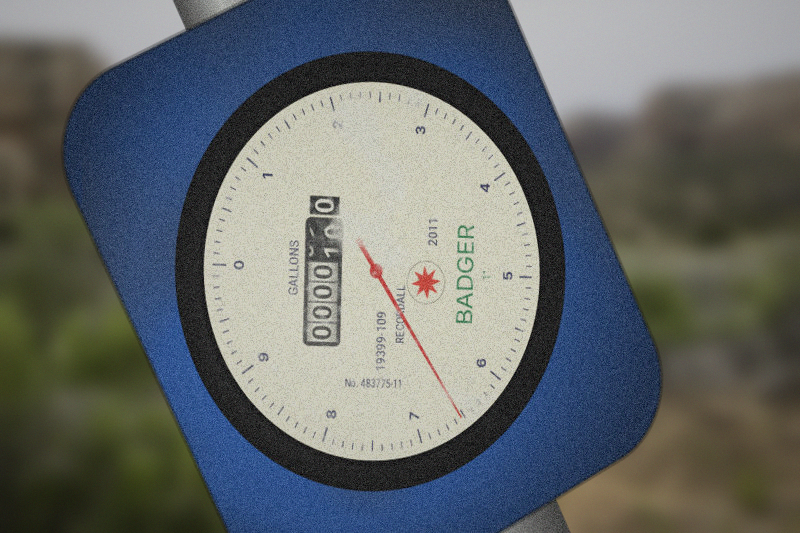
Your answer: 96.5,gal
